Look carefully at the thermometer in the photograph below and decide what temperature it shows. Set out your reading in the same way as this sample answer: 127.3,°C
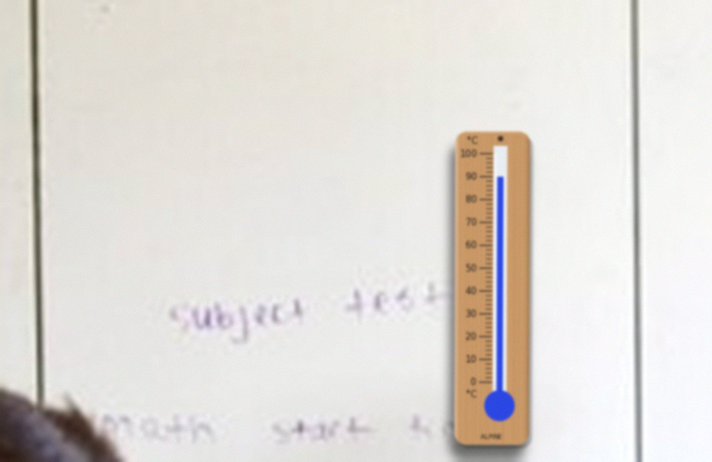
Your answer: 90,°C
